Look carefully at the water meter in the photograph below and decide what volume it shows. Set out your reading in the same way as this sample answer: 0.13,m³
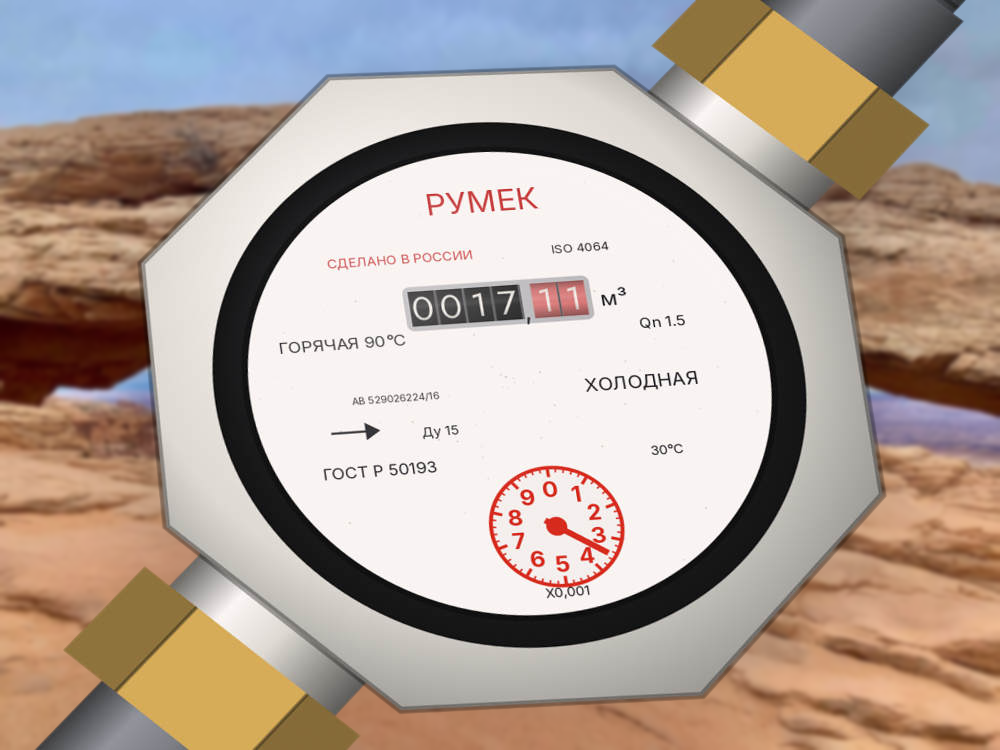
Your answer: 17.113,m³
